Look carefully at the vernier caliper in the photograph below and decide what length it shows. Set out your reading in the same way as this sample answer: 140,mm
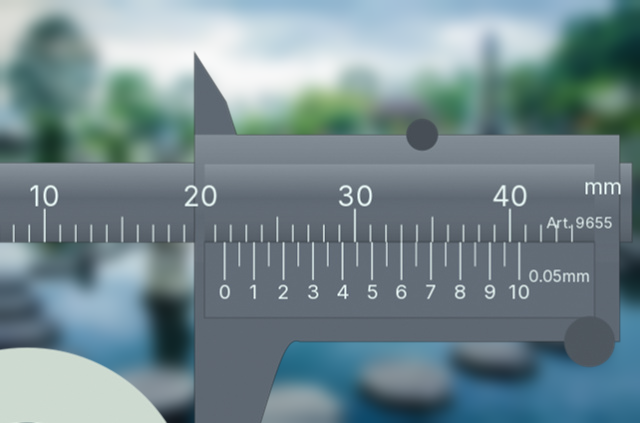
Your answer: 21.6,mm
